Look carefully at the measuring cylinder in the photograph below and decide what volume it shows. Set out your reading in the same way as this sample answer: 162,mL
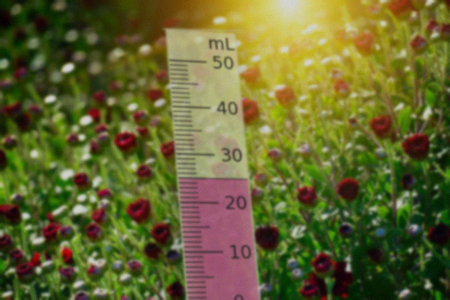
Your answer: 25,mL
